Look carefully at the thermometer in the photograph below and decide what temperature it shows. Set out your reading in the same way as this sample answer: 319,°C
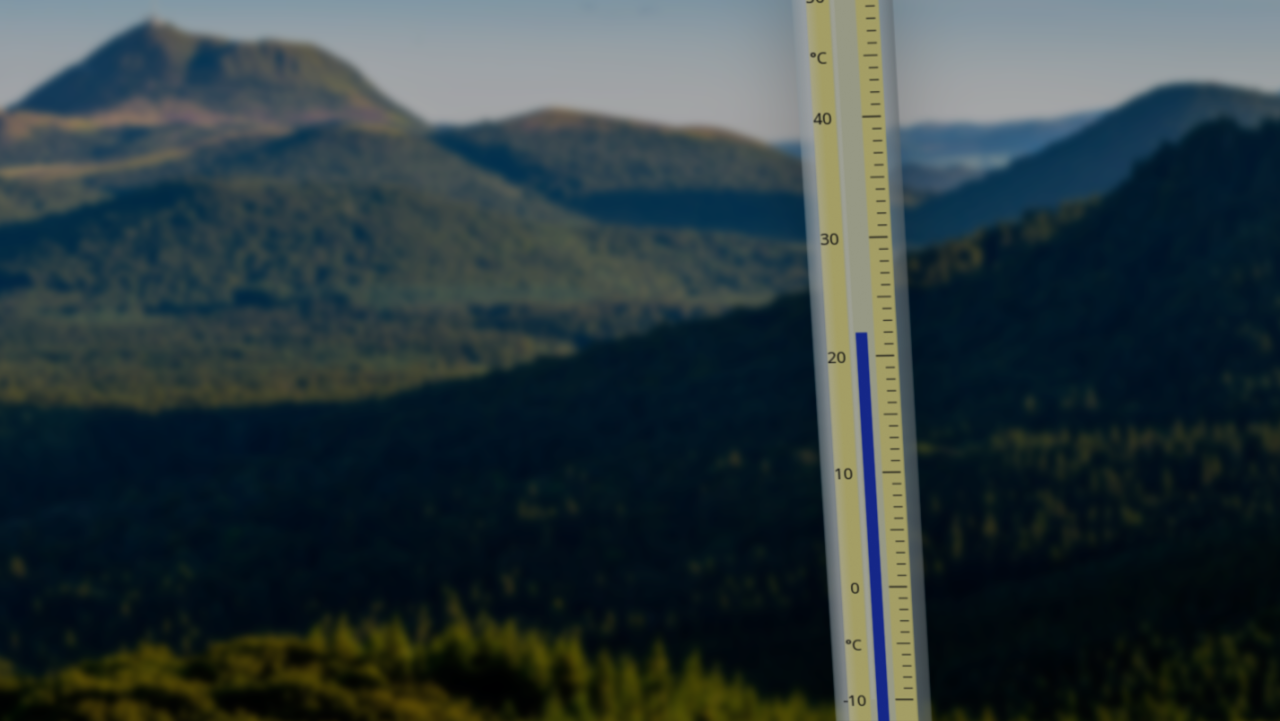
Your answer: 22,°C
